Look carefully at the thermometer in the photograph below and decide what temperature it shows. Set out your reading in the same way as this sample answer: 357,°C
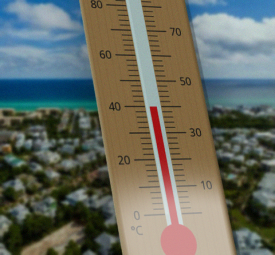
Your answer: 40,°C
